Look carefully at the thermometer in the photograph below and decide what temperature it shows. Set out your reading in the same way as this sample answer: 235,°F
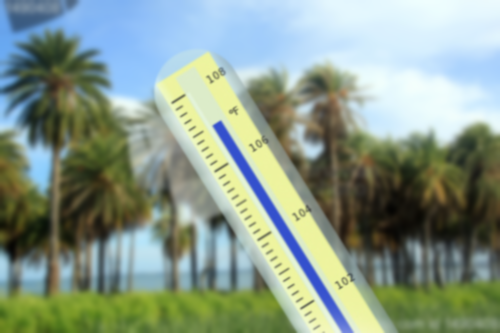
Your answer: 107,°F
